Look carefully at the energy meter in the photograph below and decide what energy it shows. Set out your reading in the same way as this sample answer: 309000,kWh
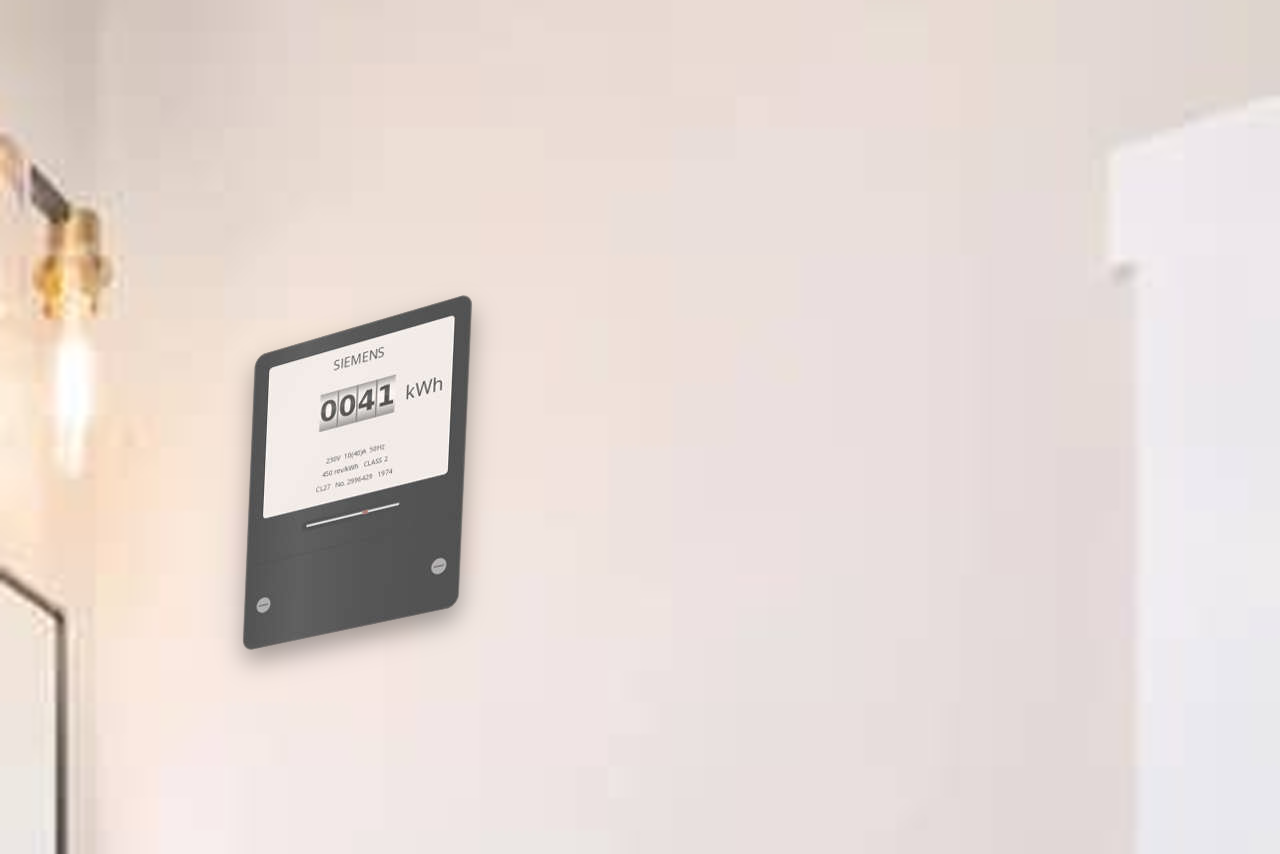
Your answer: 41,kWh
